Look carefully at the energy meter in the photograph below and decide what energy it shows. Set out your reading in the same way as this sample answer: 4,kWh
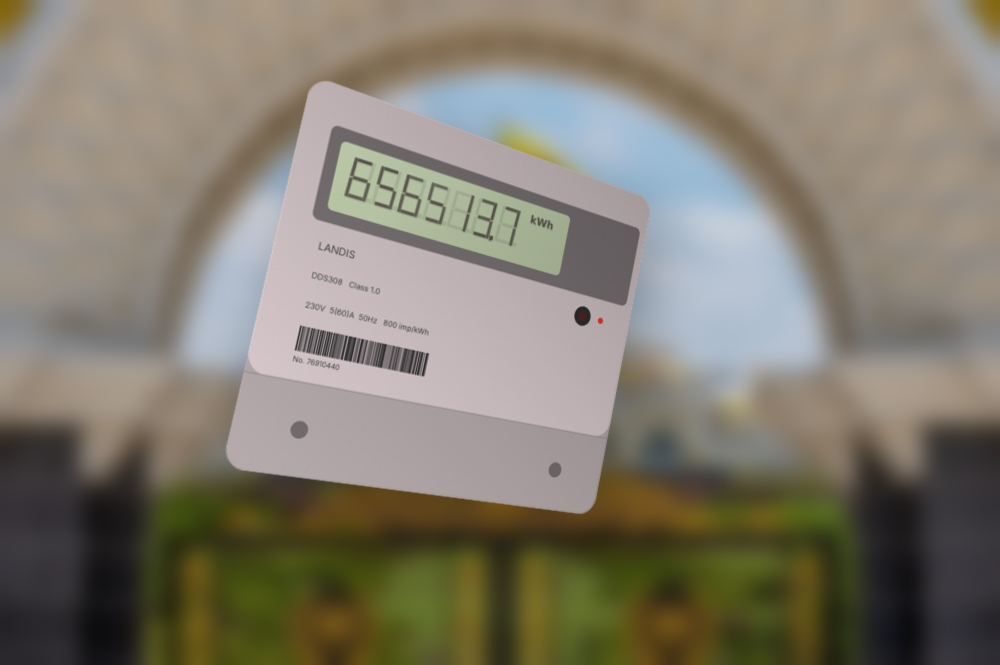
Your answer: 656513.7,kWh
